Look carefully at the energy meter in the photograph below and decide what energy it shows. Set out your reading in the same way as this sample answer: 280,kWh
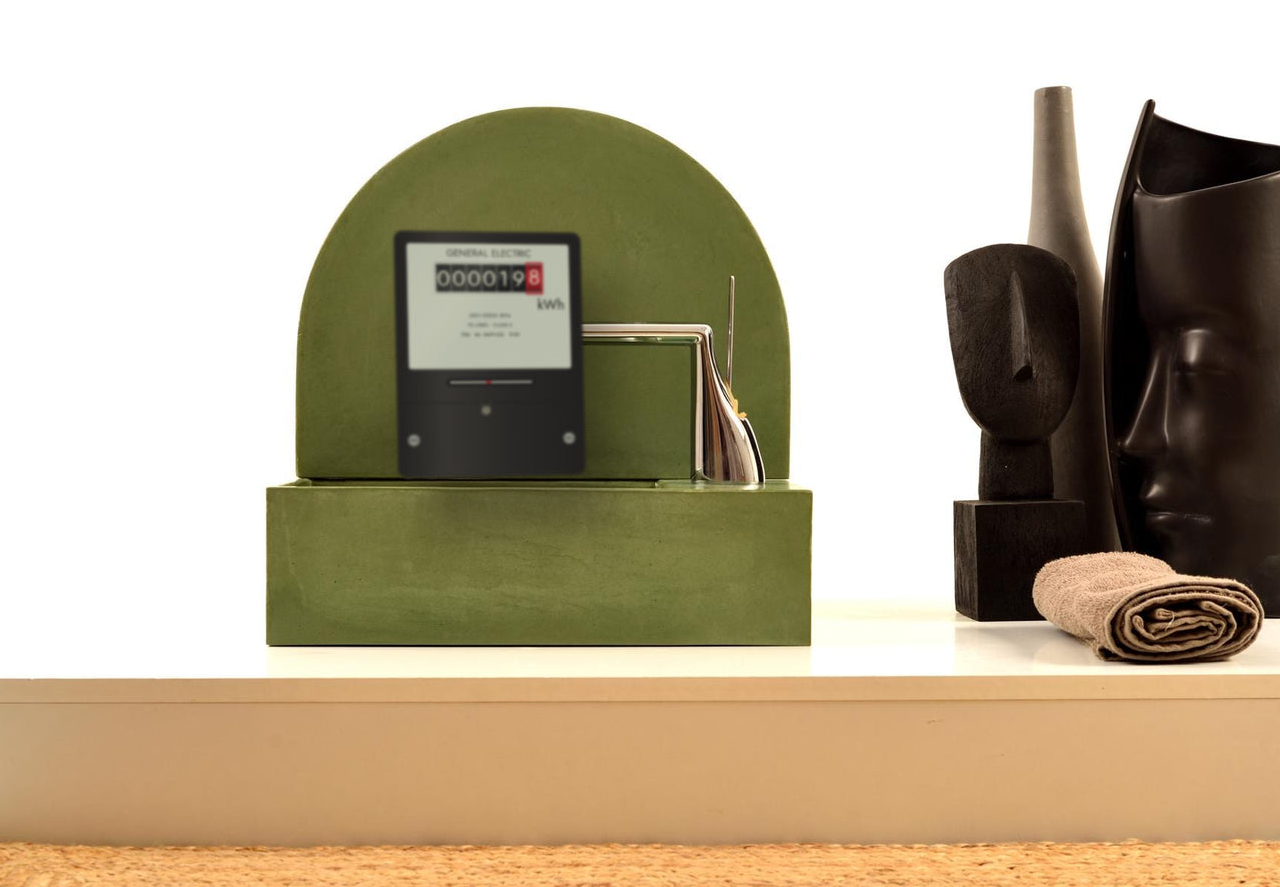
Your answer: 19.8,kWh
